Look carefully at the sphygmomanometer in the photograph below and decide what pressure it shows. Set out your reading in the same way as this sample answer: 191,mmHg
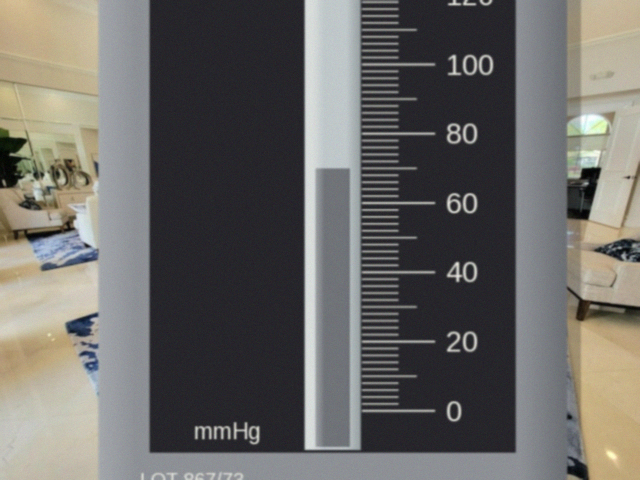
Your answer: 70,mmHg
